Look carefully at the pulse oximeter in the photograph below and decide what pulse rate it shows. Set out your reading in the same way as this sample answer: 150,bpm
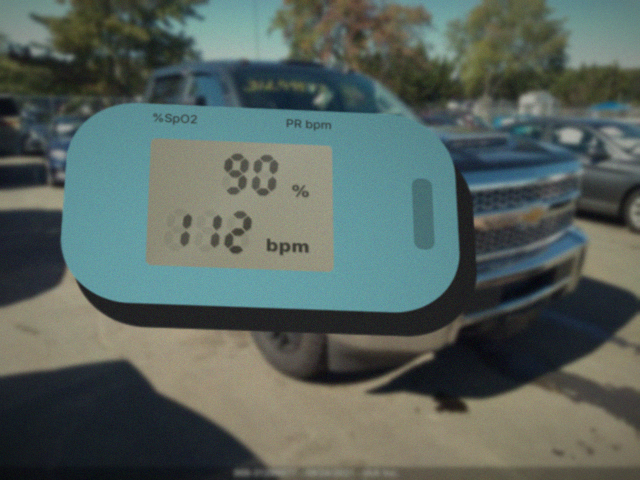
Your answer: 112,bpm
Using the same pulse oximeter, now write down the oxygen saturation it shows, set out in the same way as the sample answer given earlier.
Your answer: 90,%
